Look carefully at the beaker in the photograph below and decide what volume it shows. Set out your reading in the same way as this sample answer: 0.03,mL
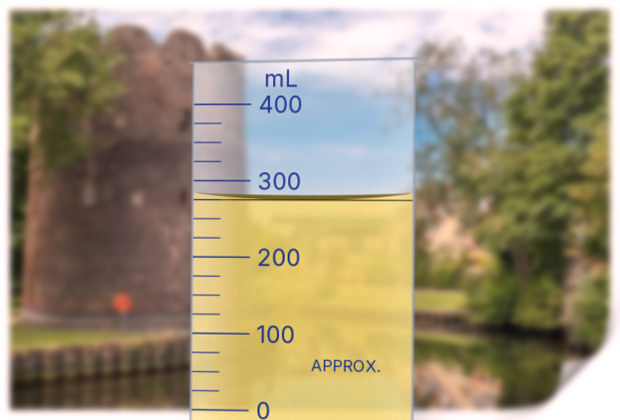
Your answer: 275,mL
